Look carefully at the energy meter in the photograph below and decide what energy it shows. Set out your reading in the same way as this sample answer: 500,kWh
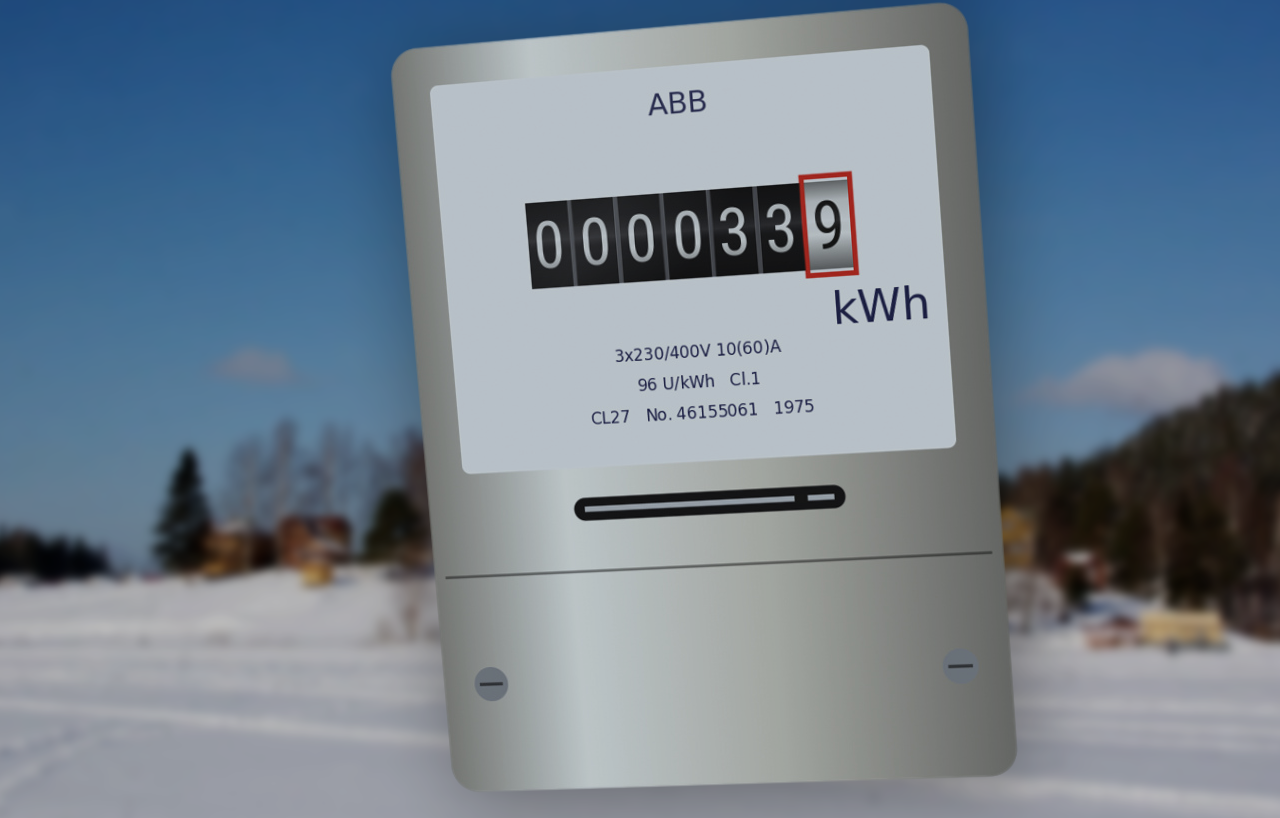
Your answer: 33.9,kWh
